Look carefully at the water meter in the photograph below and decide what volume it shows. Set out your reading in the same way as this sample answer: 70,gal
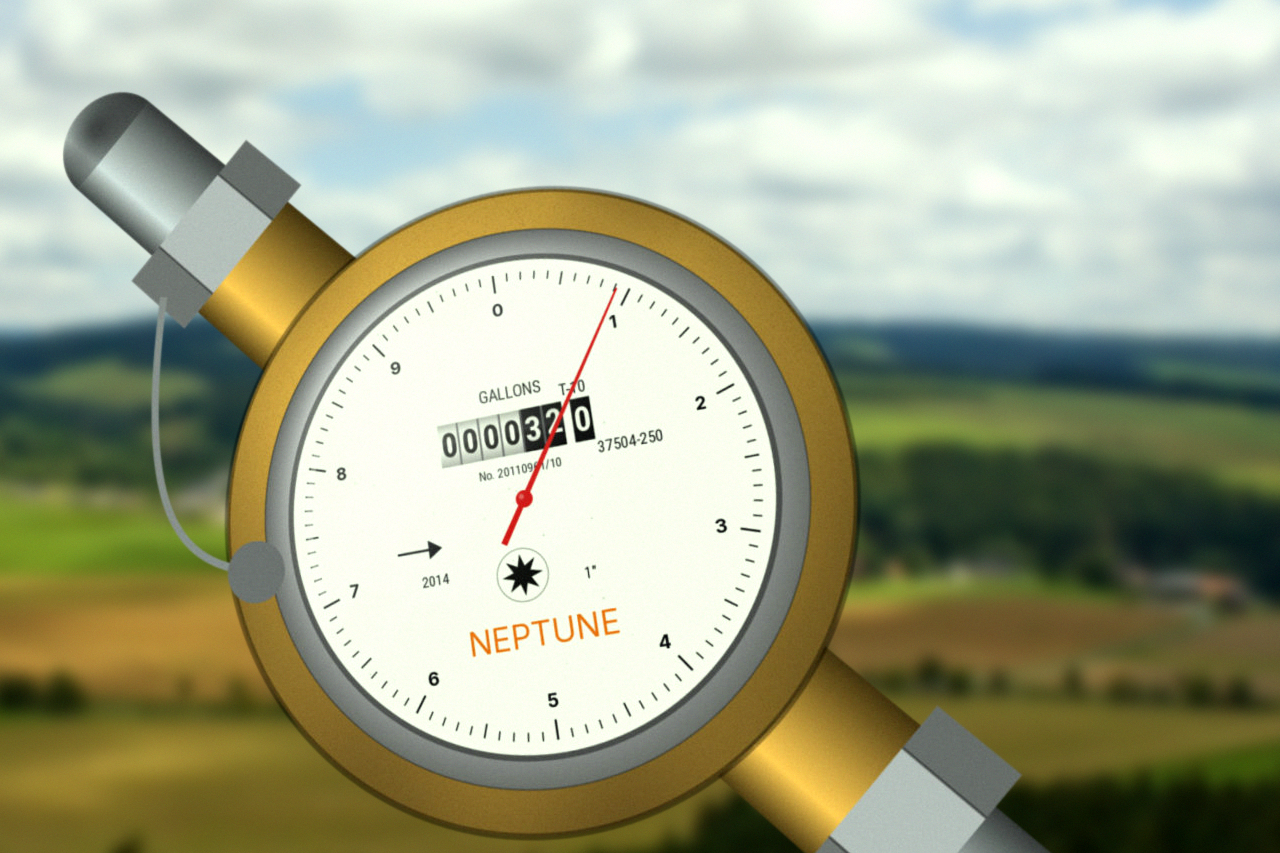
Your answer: 320.9,gal
